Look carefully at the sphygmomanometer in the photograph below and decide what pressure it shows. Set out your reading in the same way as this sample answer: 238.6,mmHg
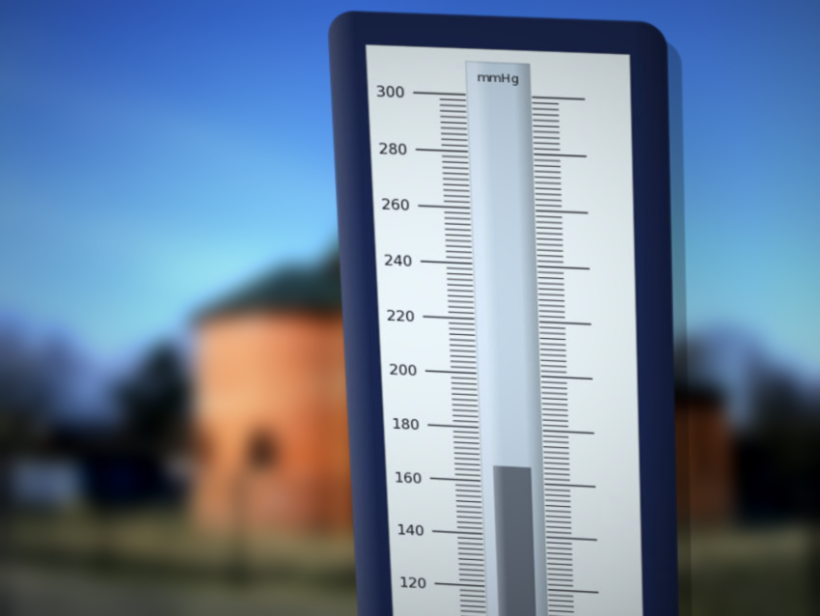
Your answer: 166,mmHg
